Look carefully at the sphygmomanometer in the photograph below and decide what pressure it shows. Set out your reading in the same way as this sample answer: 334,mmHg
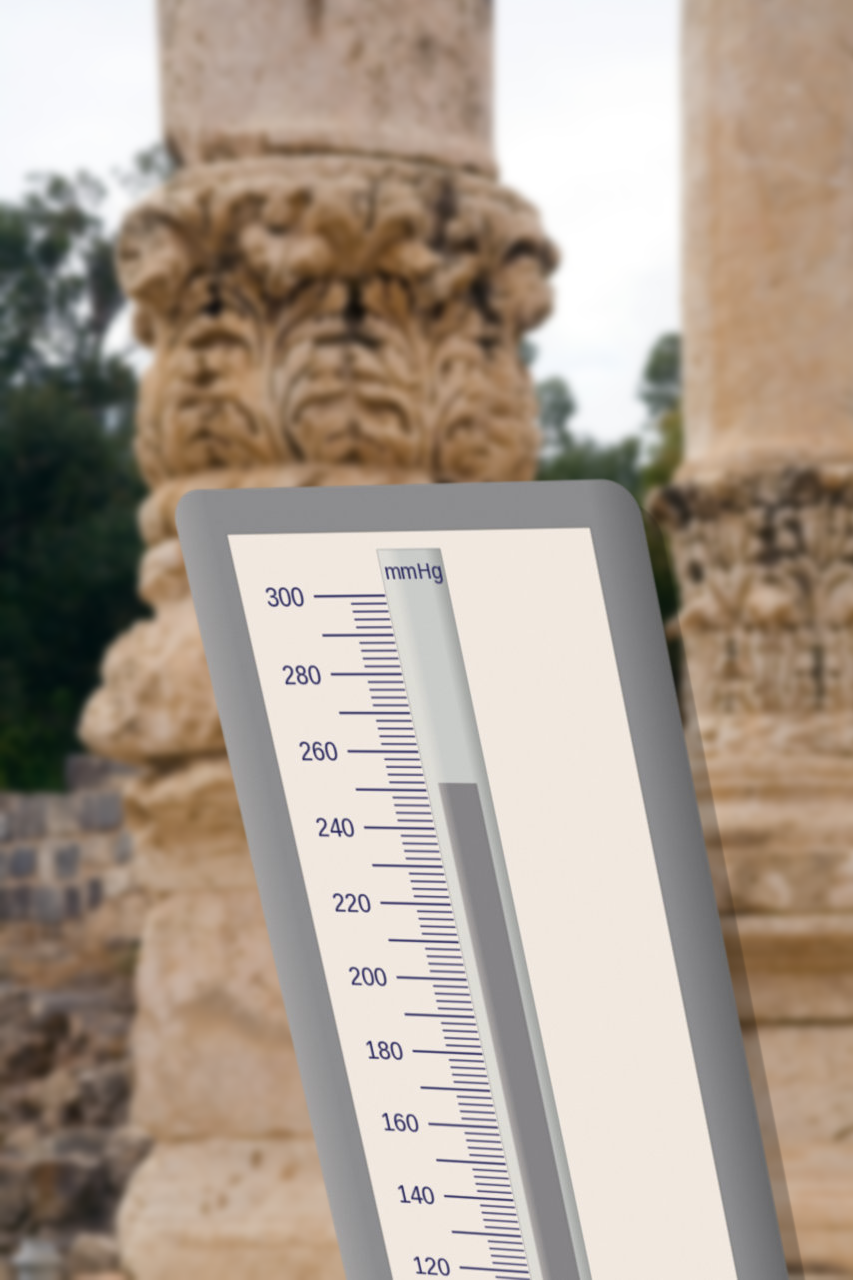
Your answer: 252,mmHg
